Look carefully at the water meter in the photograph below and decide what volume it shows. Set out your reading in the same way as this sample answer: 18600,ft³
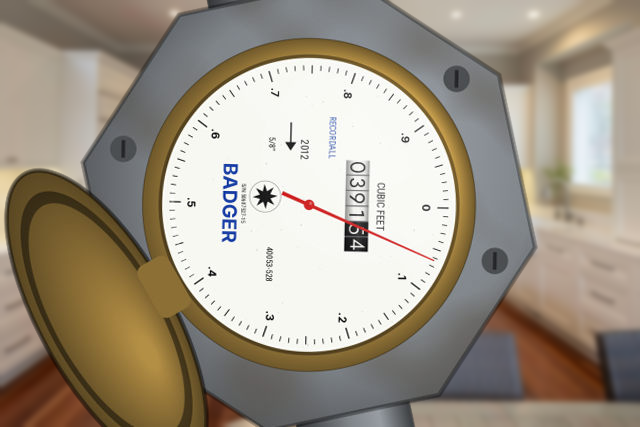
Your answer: 39154.06,ft³
